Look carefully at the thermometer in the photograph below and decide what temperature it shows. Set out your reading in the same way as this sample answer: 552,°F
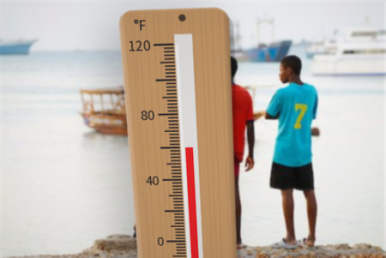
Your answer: 60,°F
